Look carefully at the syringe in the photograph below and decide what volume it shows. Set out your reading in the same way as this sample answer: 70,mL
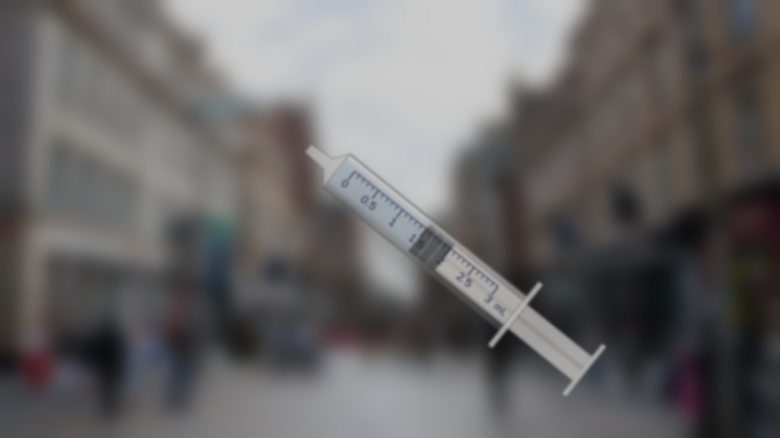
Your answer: 1.5,mL
